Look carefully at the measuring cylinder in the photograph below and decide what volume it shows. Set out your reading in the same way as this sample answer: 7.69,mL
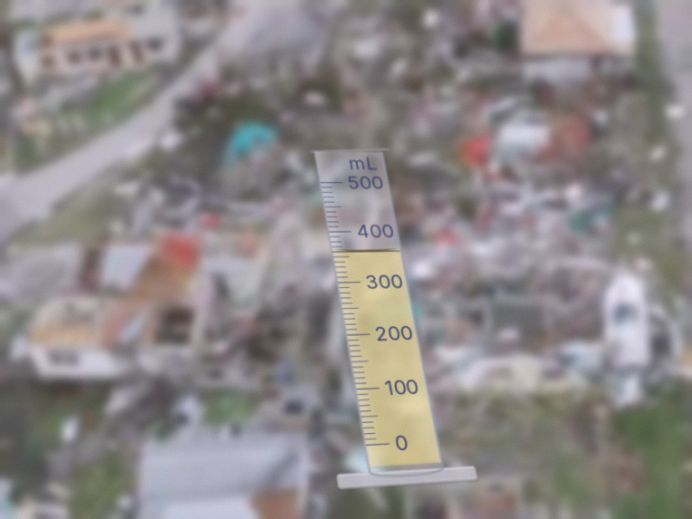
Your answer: 360,mL
